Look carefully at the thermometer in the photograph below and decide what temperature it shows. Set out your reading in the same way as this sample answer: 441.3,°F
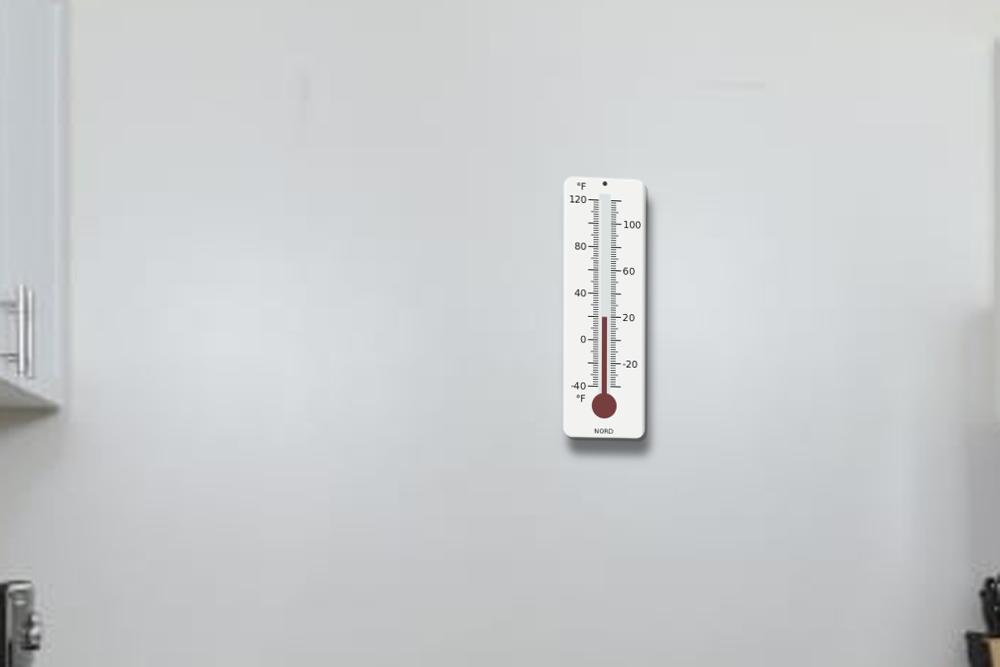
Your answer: 20,°F
